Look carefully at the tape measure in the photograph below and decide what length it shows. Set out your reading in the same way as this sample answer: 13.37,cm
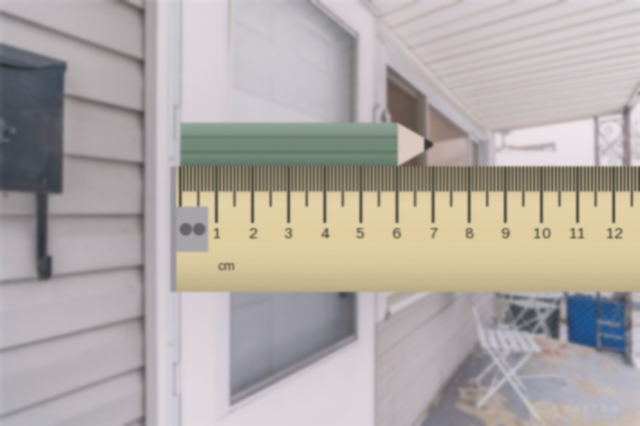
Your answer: 7,cm
